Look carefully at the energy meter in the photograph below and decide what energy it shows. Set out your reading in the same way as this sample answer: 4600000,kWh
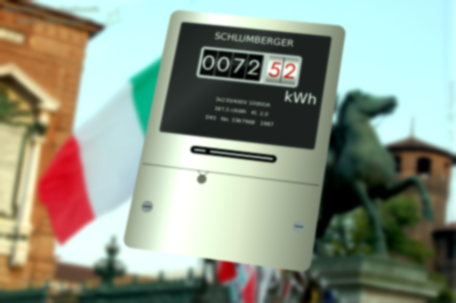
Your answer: 72.52,kWh
